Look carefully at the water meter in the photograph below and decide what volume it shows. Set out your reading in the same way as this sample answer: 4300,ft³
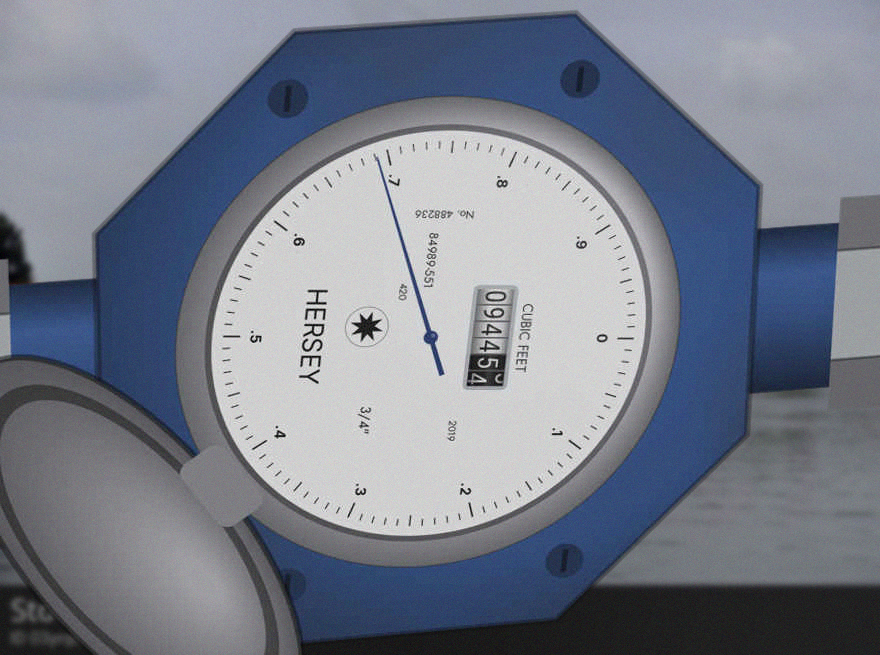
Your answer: 94453.69,ft³
